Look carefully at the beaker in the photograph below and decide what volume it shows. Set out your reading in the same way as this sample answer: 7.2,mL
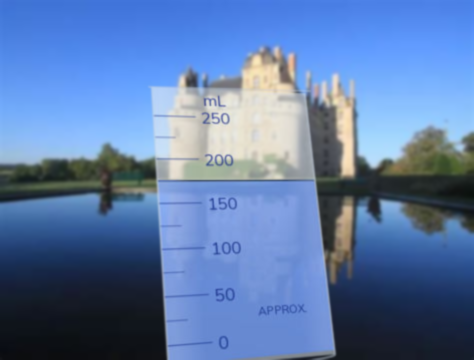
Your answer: 175,mL
